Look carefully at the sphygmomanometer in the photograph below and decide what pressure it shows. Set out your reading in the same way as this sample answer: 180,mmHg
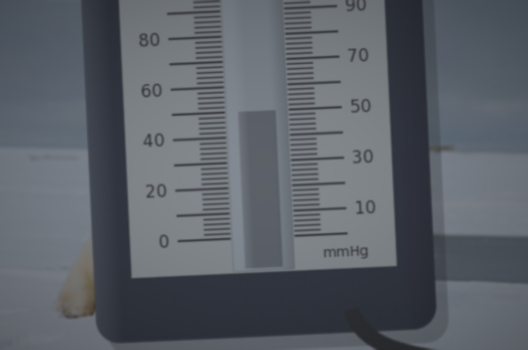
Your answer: 50,mmHg
